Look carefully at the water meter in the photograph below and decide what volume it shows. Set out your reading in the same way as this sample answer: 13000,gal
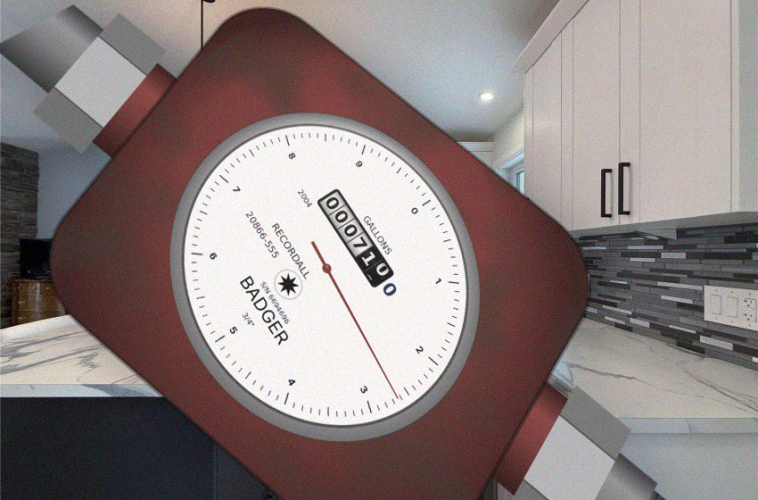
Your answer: 7102.6,gal
